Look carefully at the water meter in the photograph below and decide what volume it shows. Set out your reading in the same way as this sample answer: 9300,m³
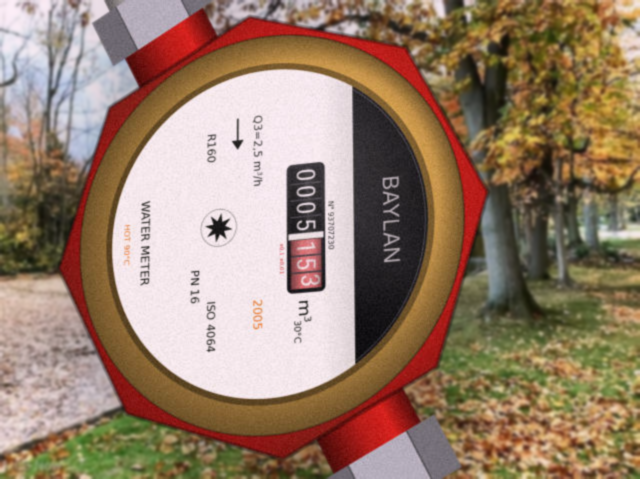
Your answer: 5.153,m³
